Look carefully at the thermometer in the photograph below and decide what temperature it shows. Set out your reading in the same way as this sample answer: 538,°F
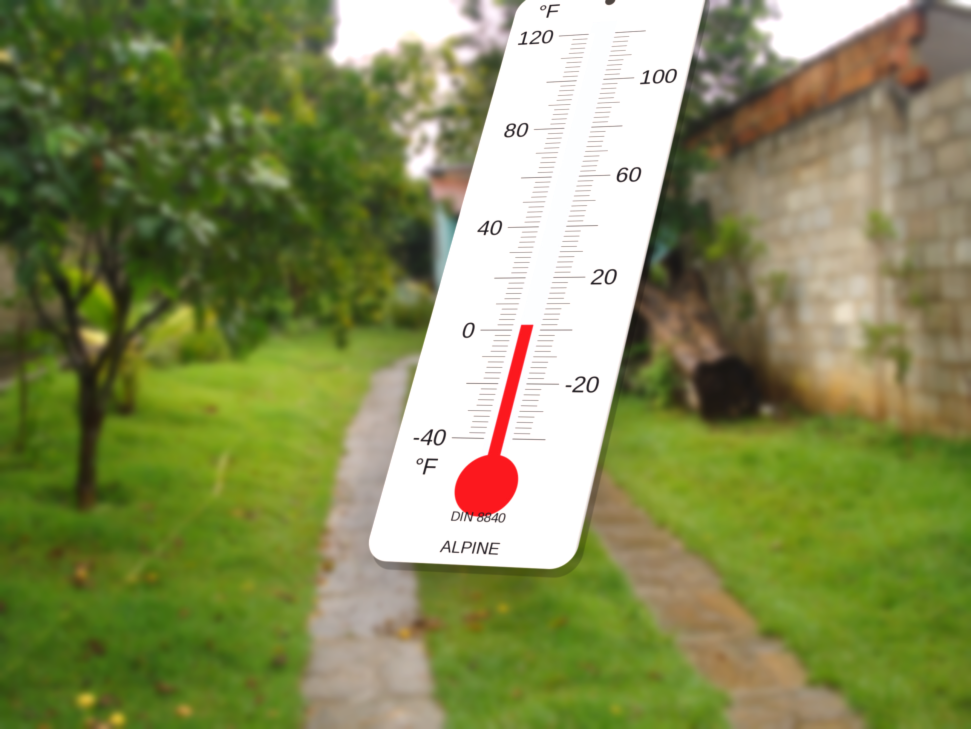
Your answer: 2,°F
